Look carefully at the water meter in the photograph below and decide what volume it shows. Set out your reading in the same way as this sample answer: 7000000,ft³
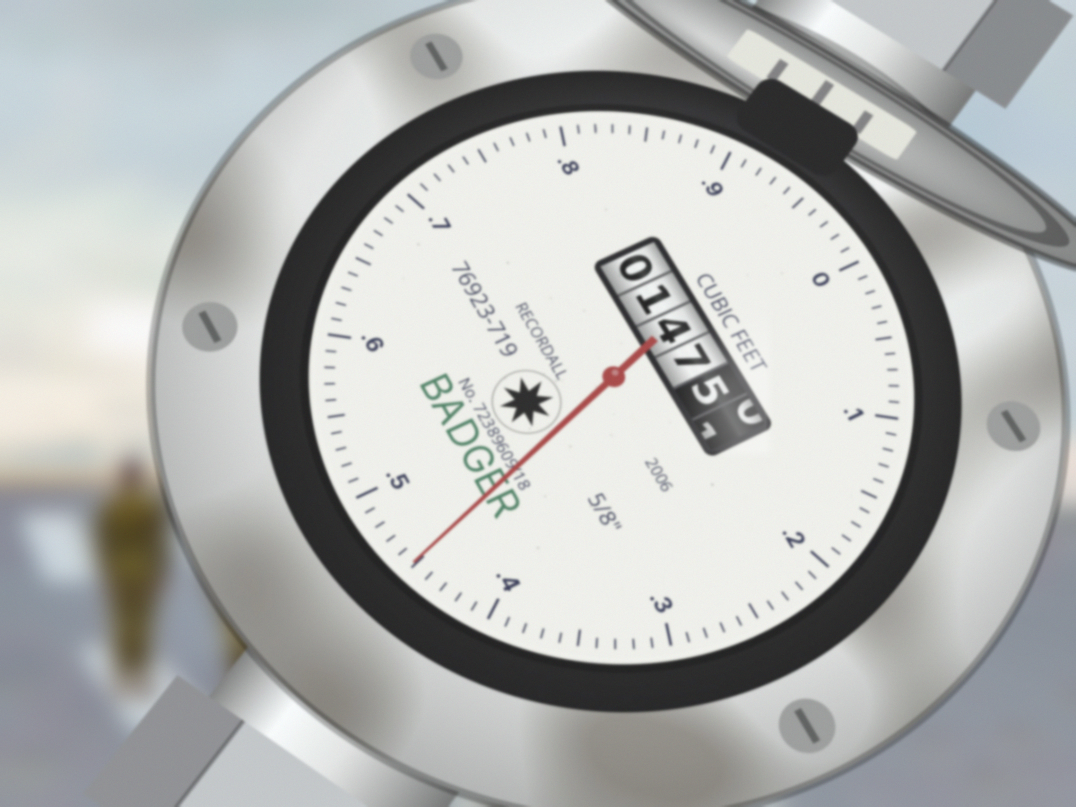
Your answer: 14750.45,ft³
